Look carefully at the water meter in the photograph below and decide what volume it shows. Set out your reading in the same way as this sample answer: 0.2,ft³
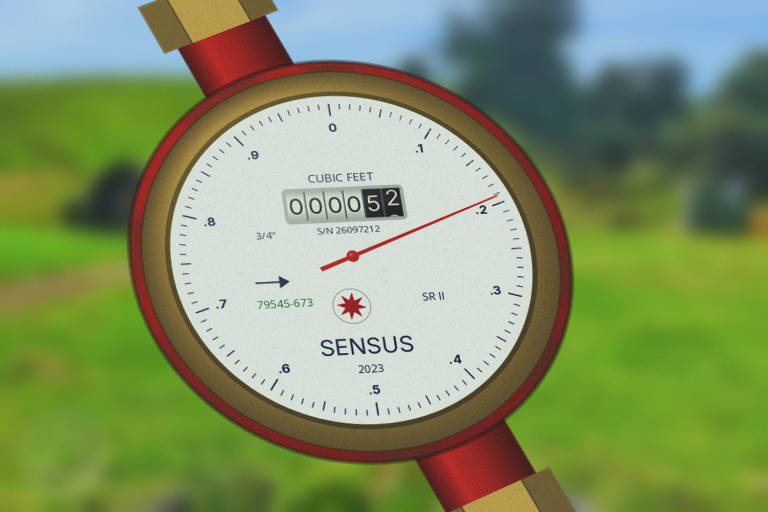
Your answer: 52.19,ft³
